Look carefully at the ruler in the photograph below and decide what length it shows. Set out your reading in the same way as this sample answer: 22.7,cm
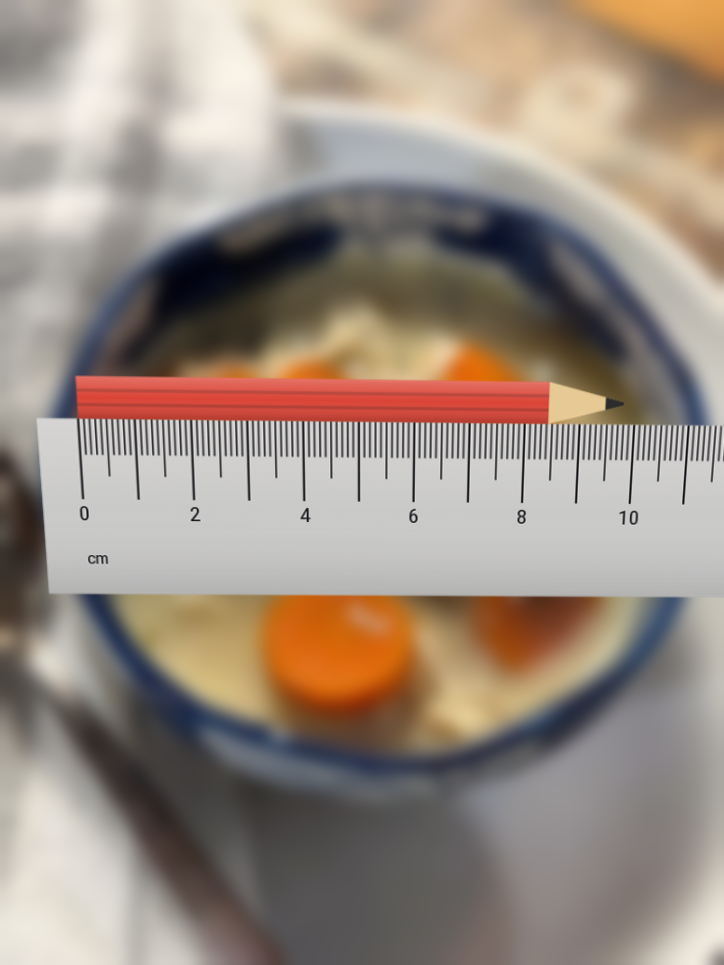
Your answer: 9.8,cm
